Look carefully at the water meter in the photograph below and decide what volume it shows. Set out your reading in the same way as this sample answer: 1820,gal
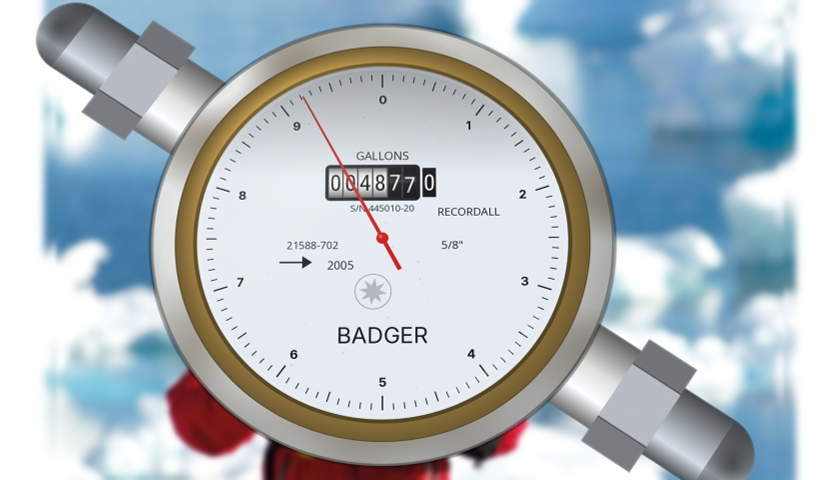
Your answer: 48769.2,gal
